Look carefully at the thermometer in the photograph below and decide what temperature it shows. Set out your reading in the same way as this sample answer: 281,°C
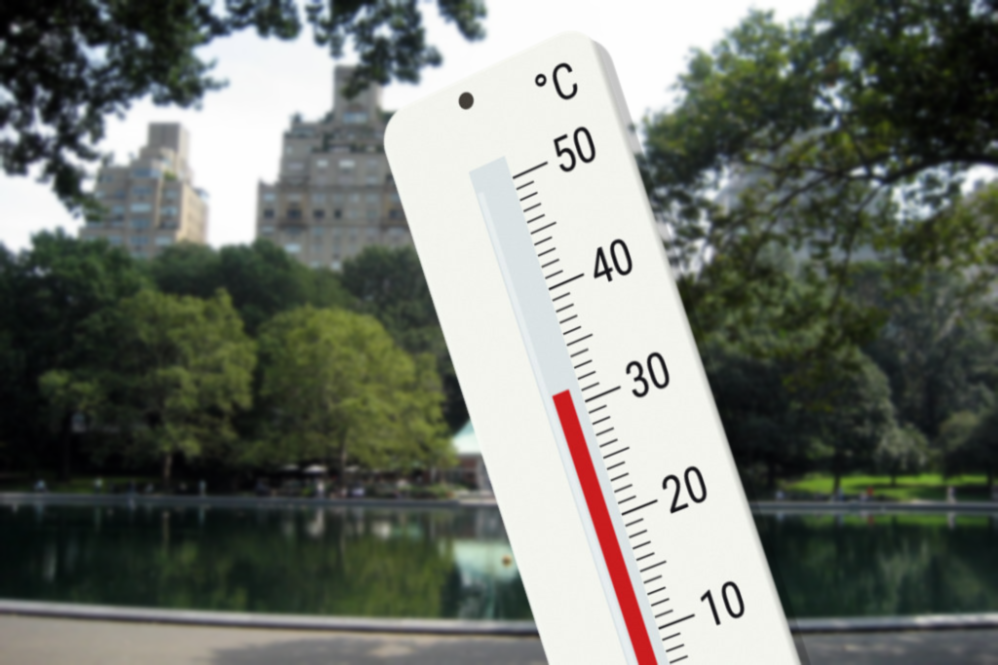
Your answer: 31.5,°C
